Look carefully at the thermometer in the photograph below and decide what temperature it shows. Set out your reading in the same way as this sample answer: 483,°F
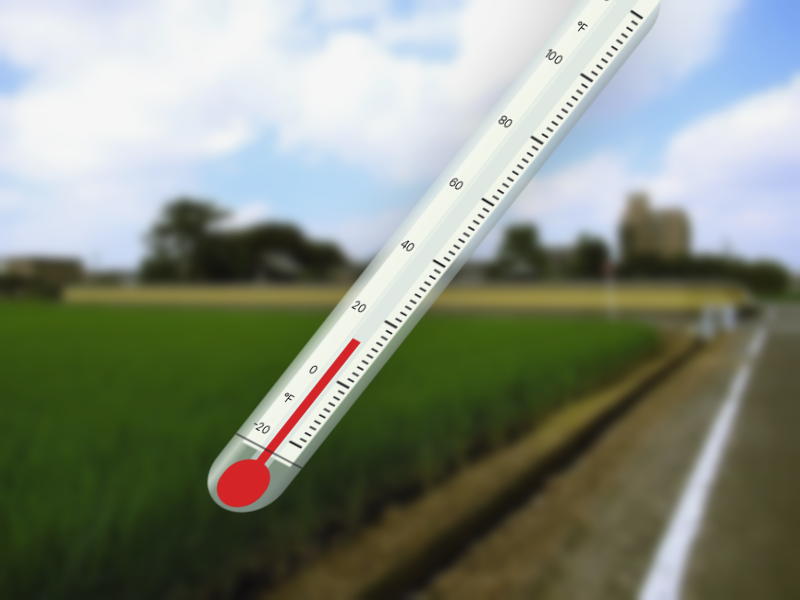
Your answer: 12,°F
